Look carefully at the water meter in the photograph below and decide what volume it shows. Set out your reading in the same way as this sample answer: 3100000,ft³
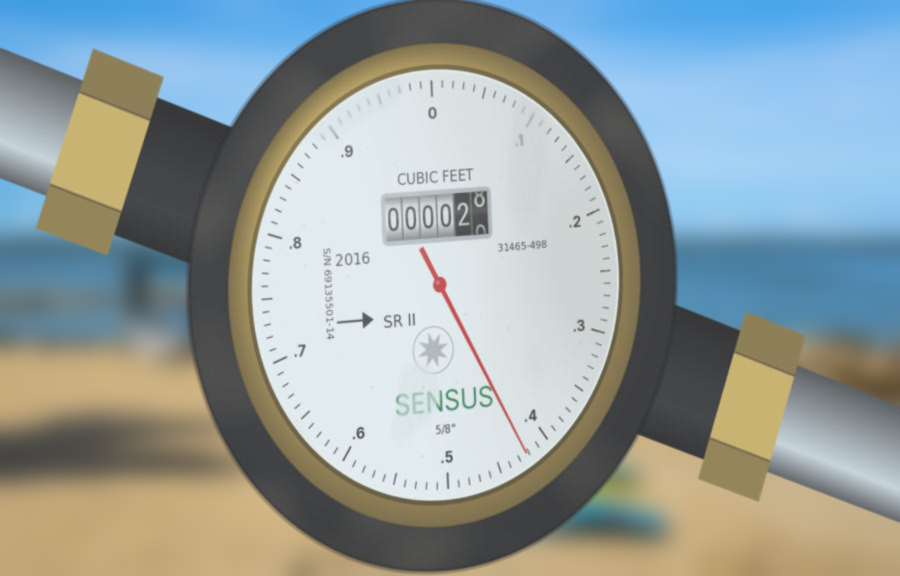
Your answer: 28.42,ft³
